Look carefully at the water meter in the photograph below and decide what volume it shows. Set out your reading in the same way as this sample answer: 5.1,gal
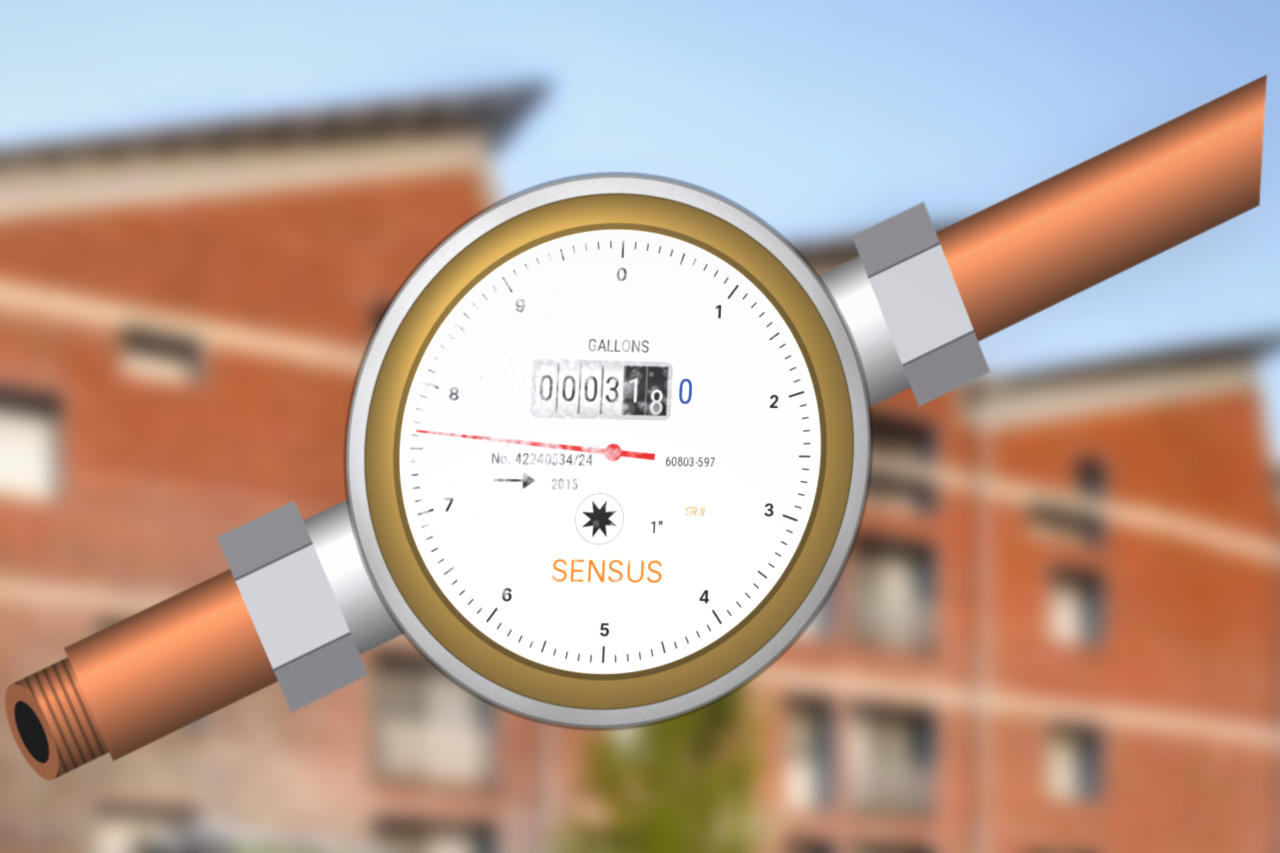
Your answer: 3177.6,gal
